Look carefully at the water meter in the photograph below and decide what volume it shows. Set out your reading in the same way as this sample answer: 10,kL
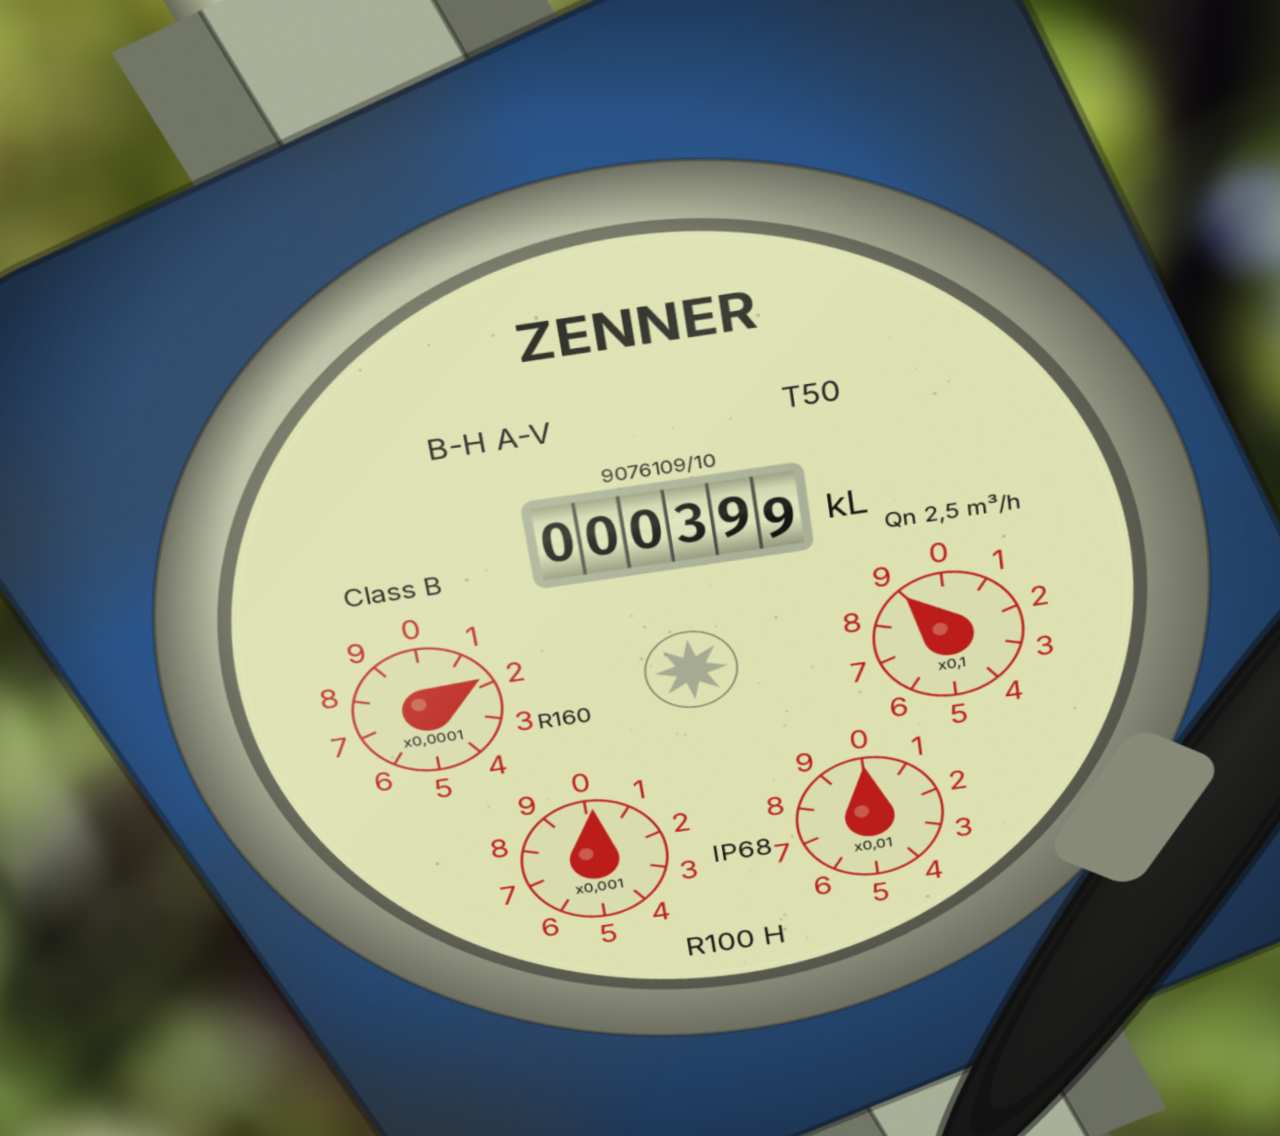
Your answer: 398.9001,kL
